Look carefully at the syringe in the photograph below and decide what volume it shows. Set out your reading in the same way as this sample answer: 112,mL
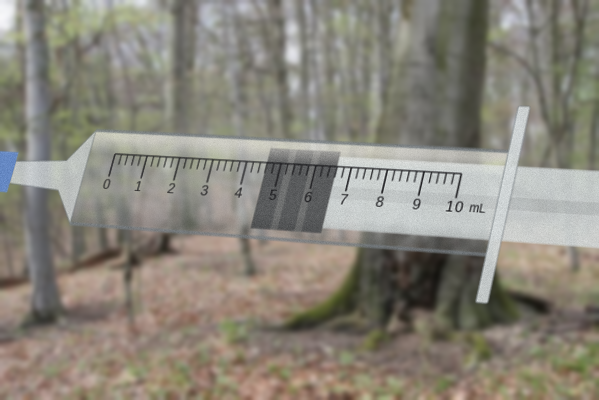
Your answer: 4.6,mL
